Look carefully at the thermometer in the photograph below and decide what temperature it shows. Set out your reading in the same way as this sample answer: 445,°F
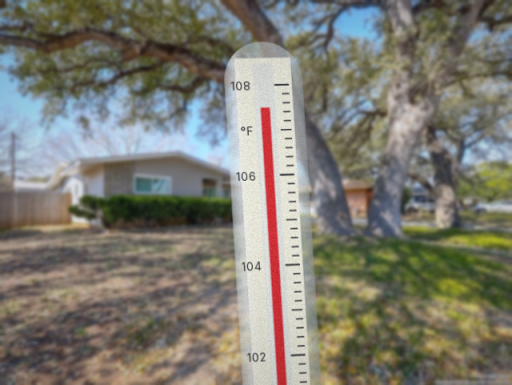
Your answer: 107.5,°F
